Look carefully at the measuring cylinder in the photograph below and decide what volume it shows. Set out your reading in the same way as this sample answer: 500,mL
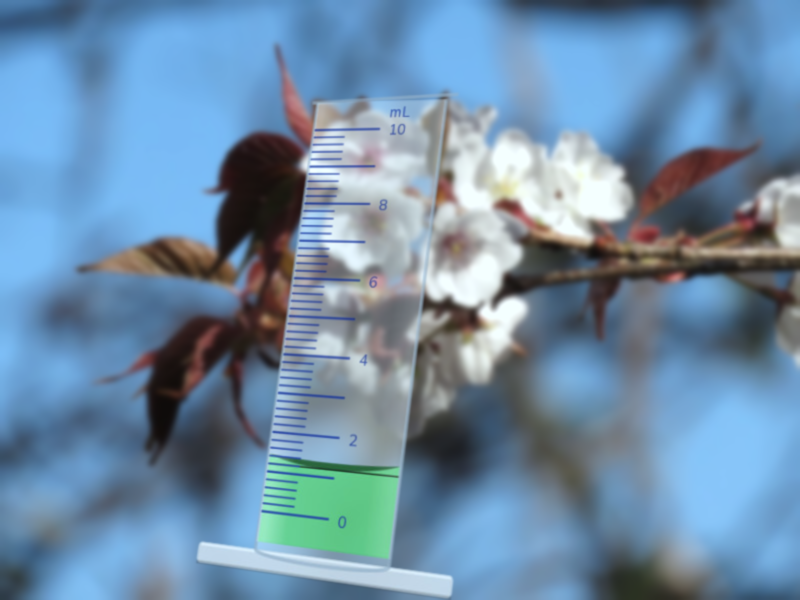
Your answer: 1.2,mL
